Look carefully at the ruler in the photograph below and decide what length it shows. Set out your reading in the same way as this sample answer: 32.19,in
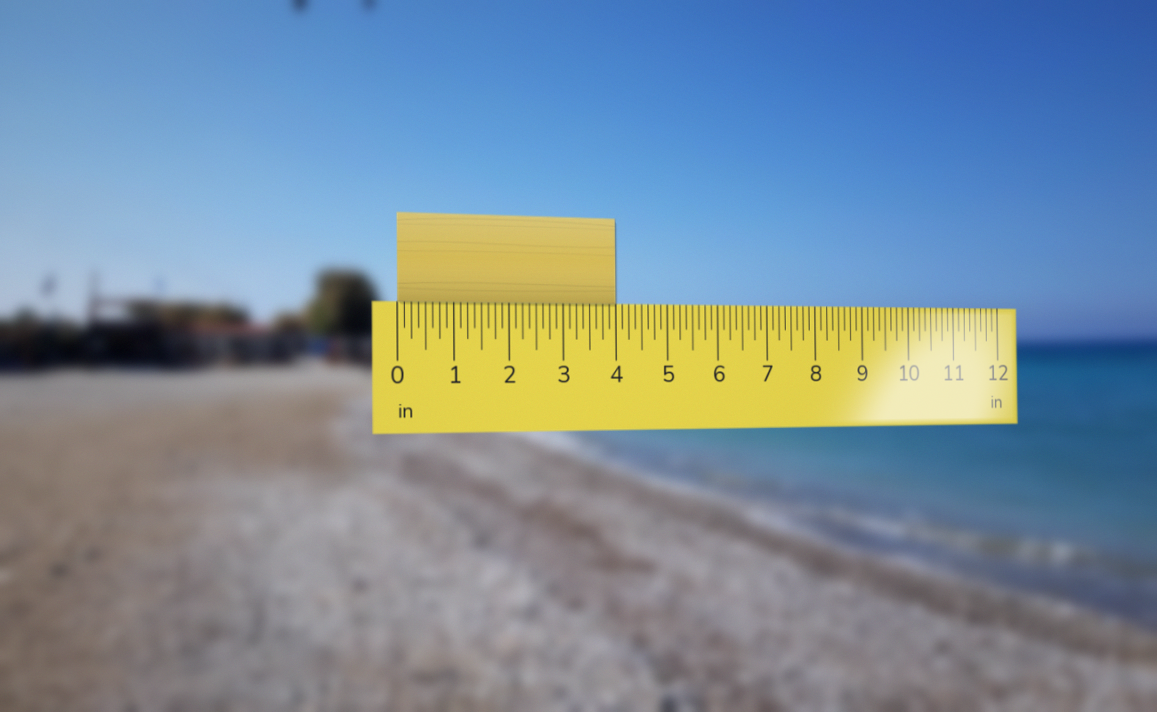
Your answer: 4,in
